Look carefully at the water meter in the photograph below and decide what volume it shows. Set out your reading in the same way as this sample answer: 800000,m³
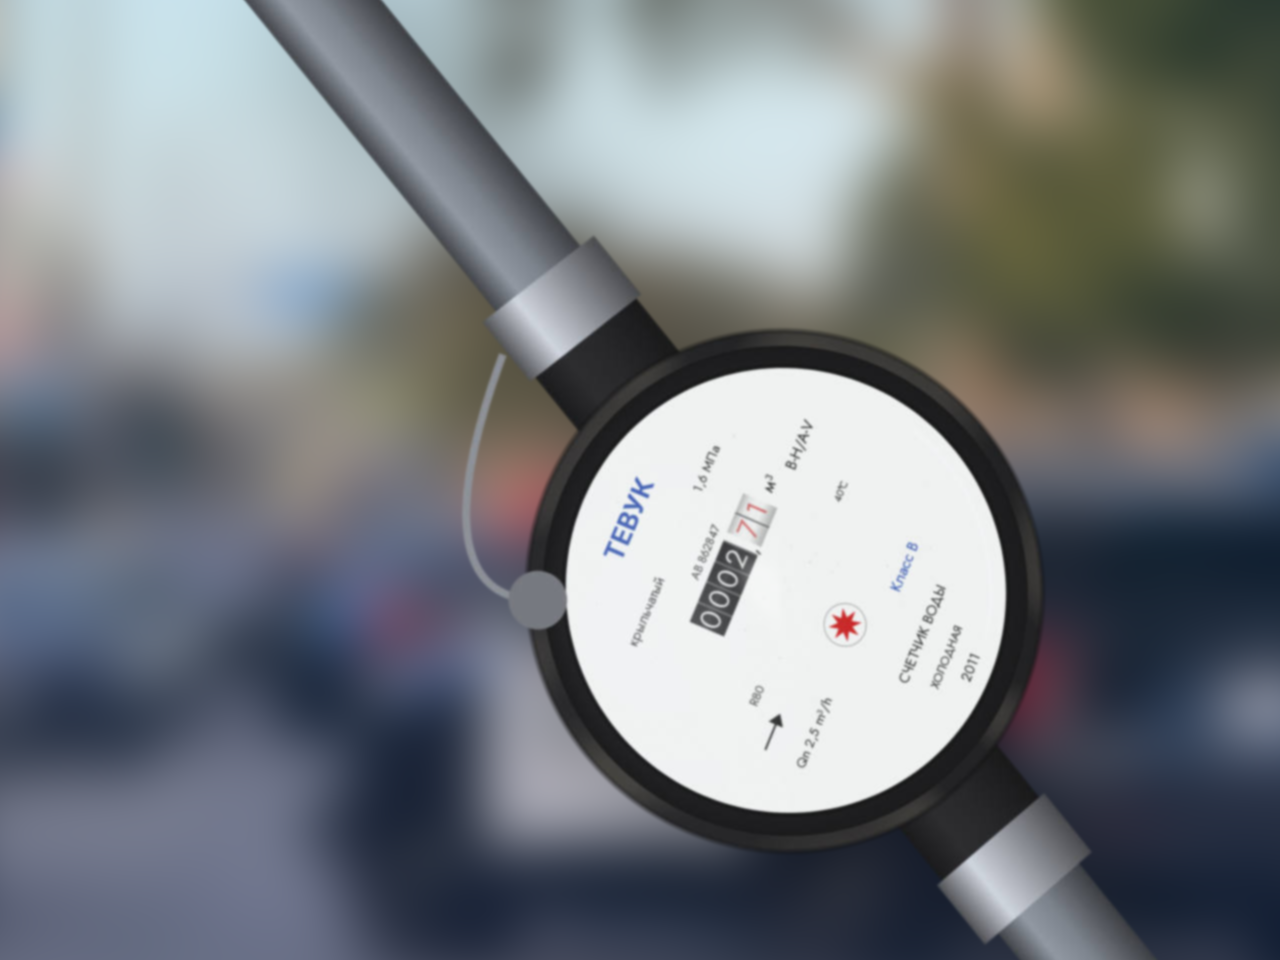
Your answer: 2.71,m³
